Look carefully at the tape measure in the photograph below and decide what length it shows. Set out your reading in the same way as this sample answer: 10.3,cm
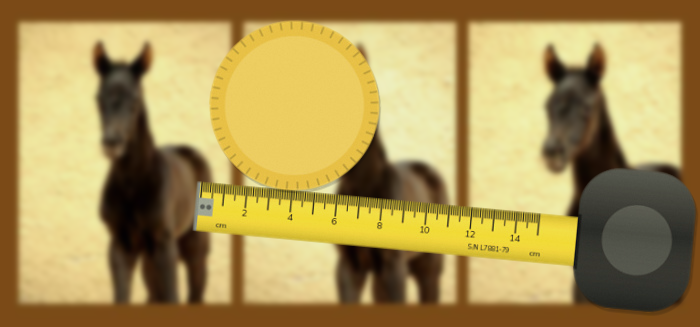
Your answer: 7.5,cm
